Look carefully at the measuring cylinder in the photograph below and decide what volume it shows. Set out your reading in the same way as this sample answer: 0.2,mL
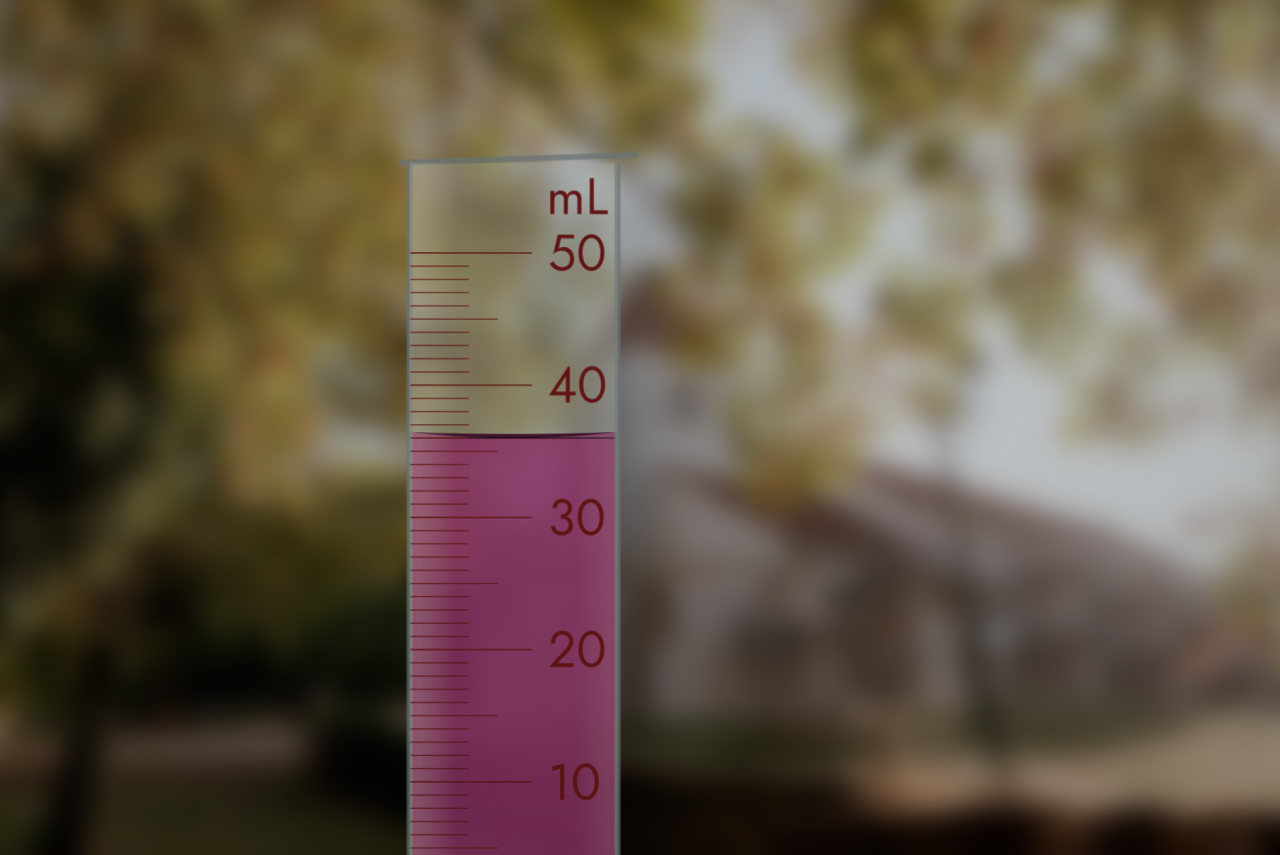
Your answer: 36,mL
